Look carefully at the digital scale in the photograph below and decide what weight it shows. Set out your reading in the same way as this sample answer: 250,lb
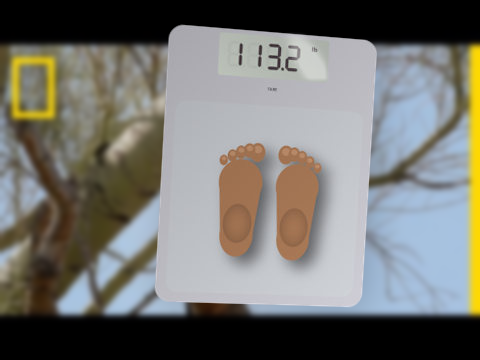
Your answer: 113.2,lb
